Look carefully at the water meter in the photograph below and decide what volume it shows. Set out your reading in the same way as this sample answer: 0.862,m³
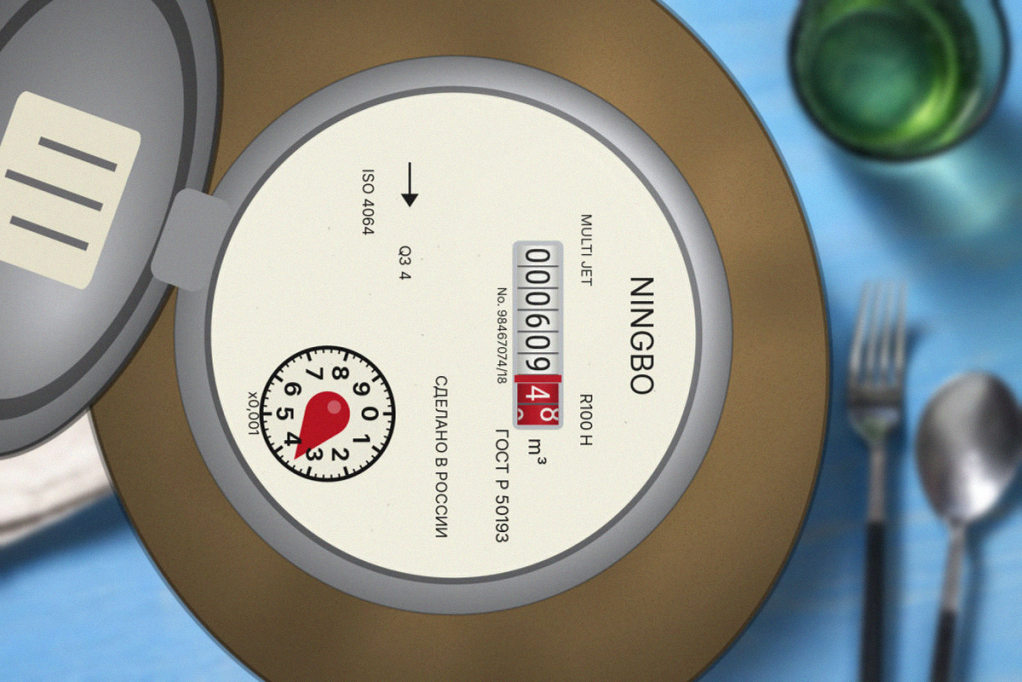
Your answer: 609.483,m³
